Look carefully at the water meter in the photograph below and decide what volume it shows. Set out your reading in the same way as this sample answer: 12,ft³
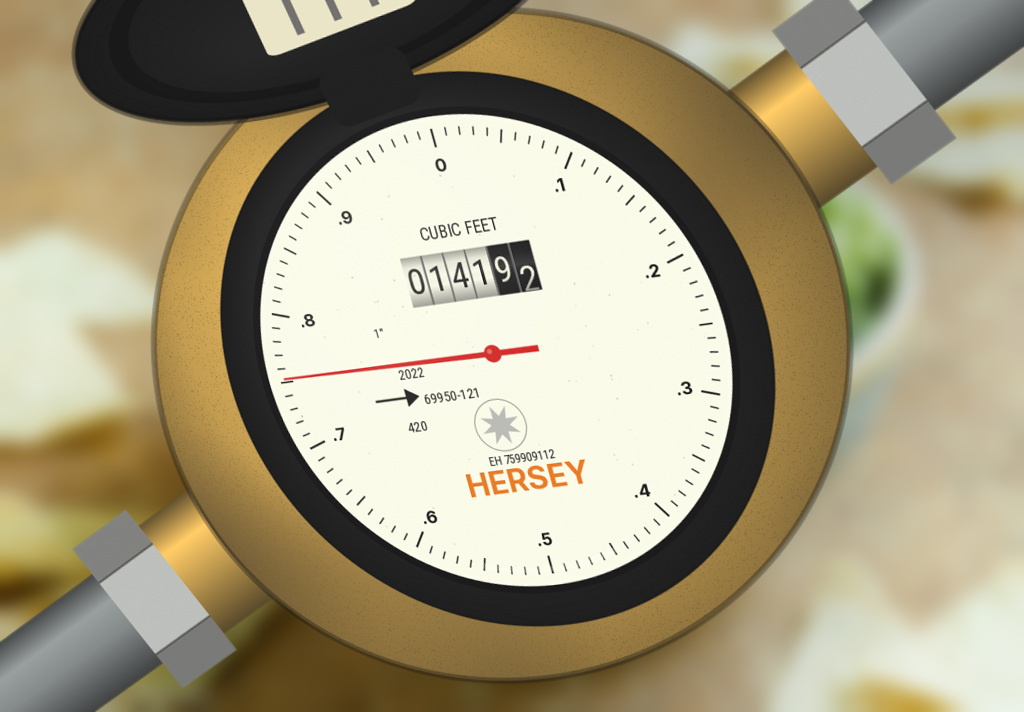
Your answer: 14191.75,ft³
